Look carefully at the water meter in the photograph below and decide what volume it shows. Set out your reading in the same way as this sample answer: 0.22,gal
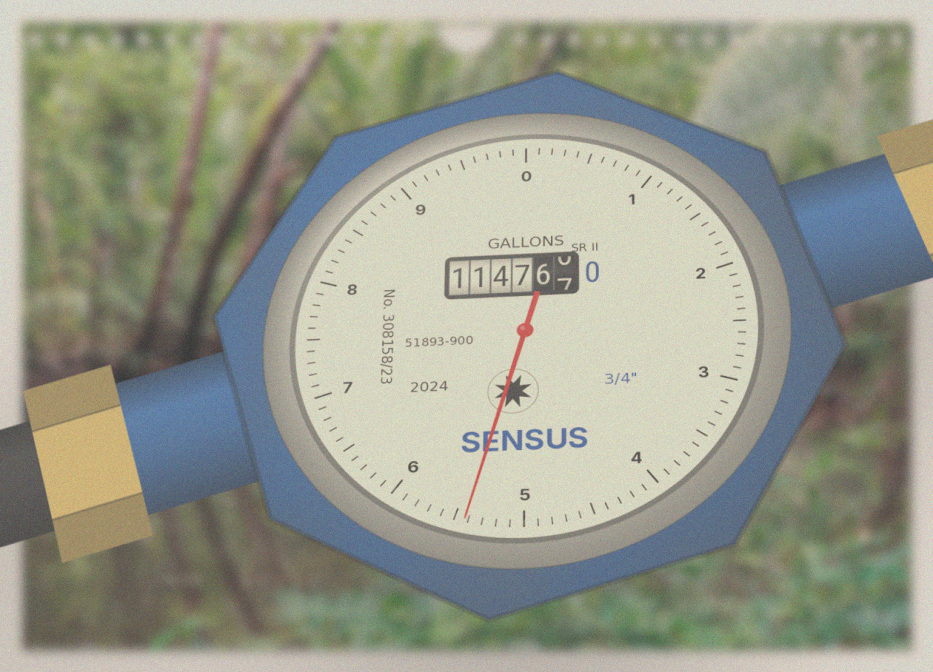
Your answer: 1147665.4,gal
